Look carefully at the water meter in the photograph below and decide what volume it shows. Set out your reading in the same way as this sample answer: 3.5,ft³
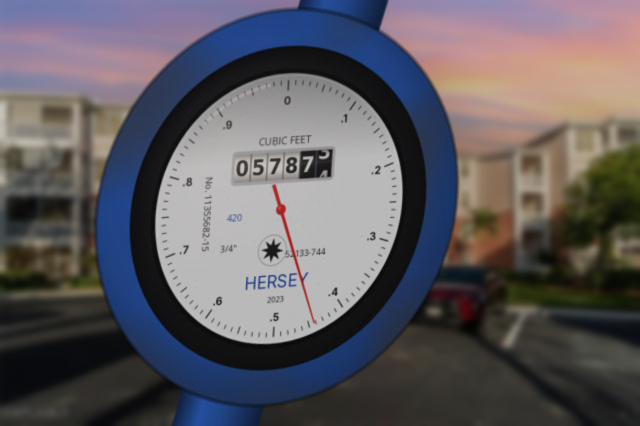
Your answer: 57873.44,ft³
